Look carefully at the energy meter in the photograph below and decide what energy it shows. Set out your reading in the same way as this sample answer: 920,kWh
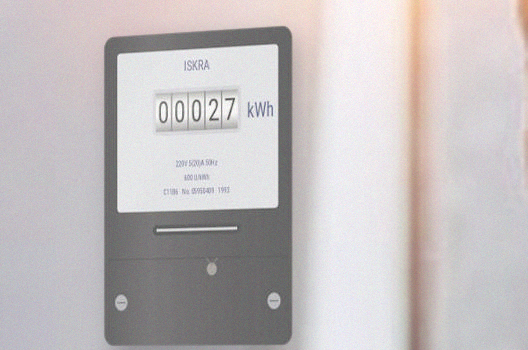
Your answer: 27,kWh
